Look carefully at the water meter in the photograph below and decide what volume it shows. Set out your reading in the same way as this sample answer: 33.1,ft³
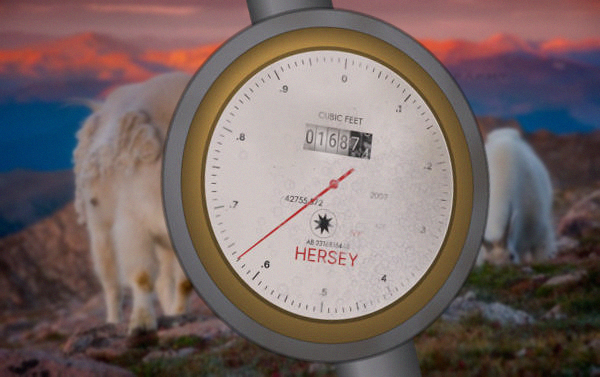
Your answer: 16873.63,ft³
